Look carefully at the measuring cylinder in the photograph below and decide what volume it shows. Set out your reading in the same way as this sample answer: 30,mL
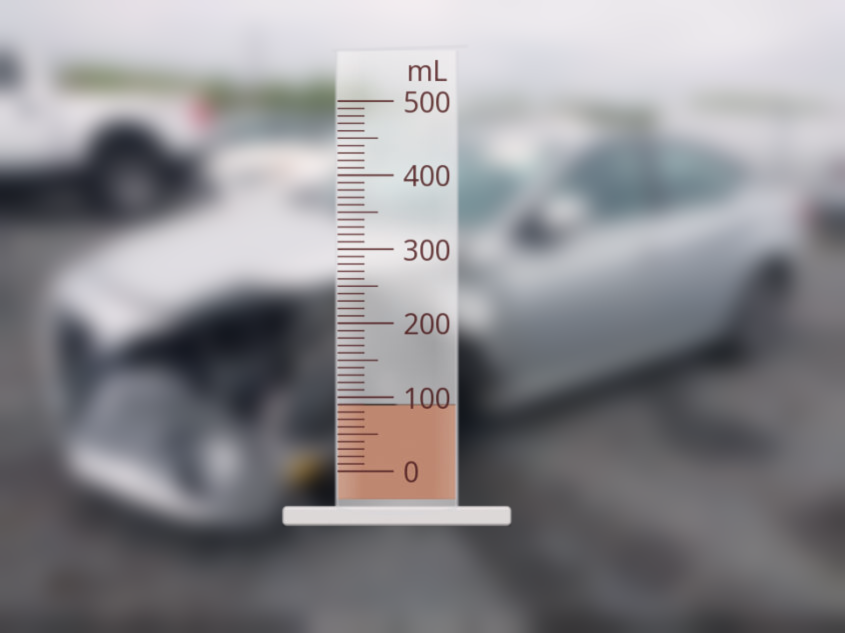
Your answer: 90,mL
